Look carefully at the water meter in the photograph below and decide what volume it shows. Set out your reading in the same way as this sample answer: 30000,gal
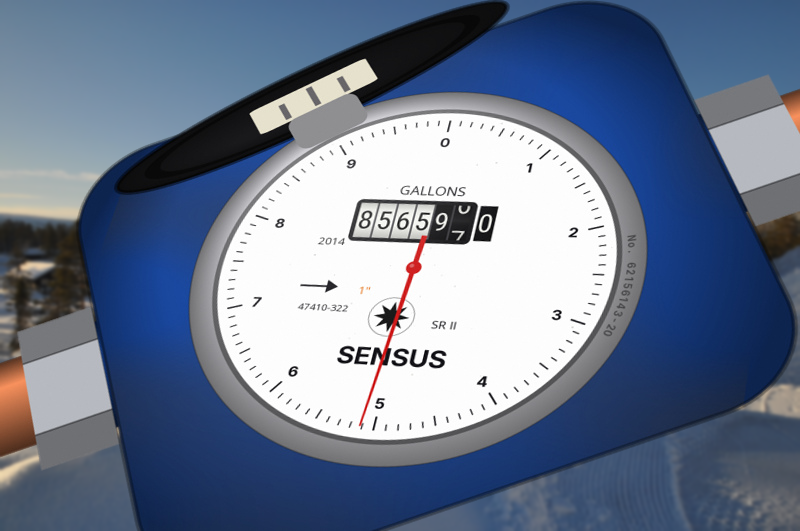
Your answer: 8565965.1,gal
